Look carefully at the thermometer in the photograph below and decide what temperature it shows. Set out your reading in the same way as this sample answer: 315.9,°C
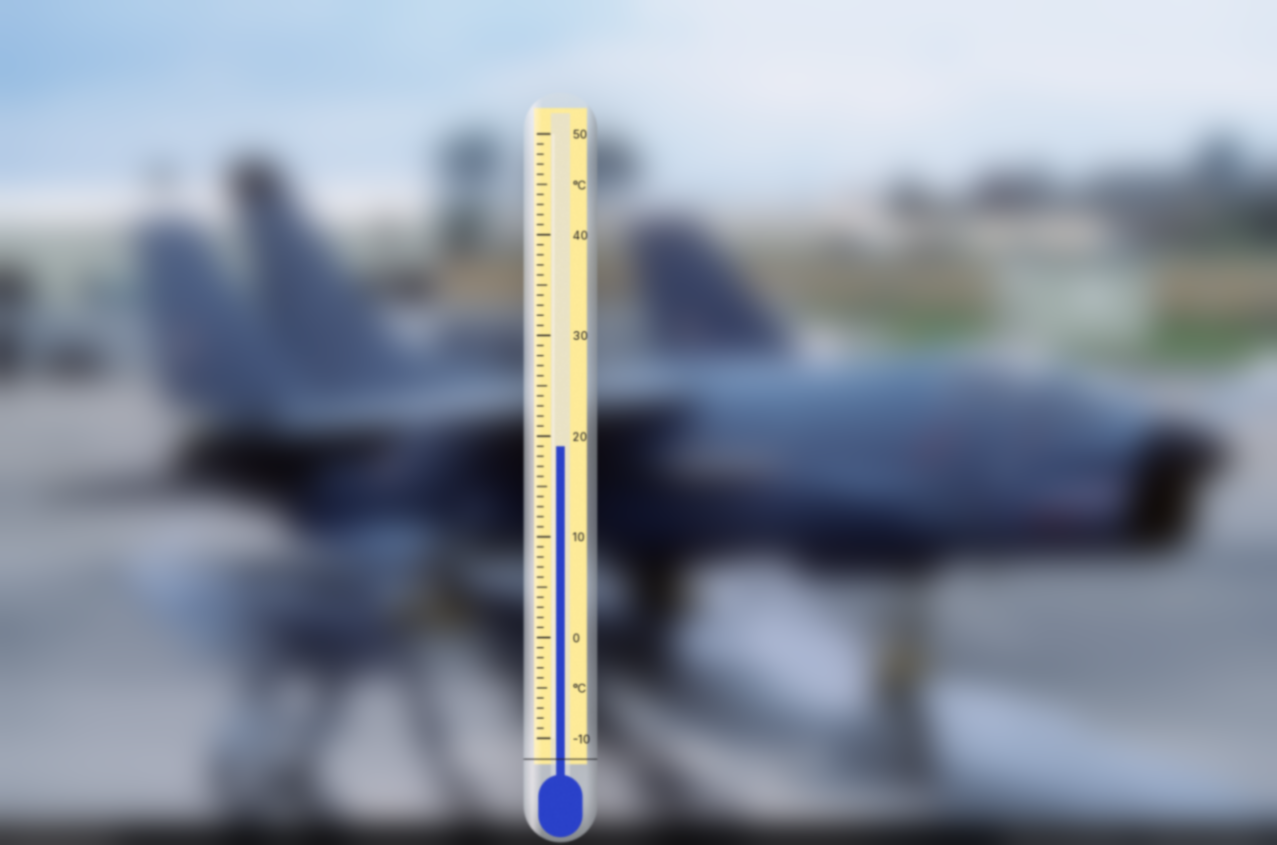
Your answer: 19,°C
